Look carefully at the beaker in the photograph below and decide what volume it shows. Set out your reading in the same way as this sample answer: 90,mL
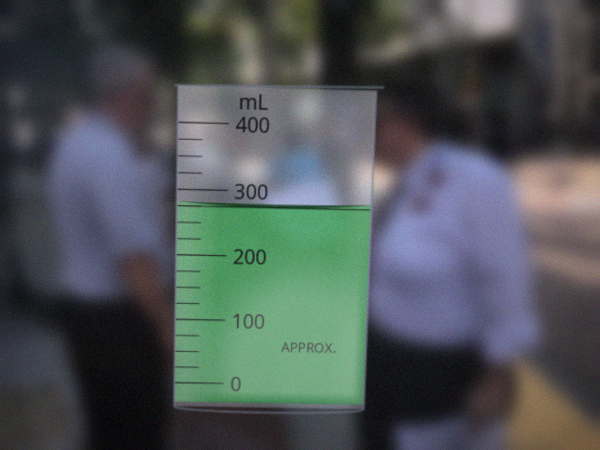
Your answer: 275,mL
